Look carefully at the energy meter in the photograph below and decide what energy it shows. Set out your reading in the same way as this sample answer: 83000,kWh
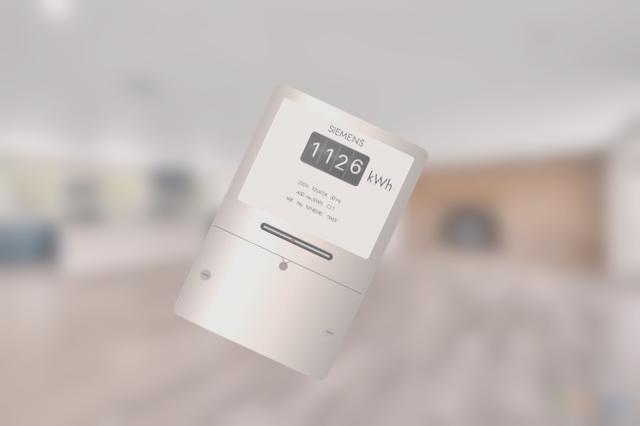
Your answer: 1126,kWh
